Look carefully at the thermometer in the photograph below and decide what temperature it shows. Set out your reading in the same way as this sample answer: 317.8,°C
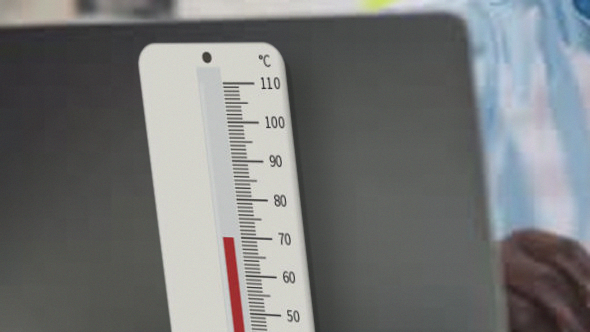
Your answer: 70,°C
